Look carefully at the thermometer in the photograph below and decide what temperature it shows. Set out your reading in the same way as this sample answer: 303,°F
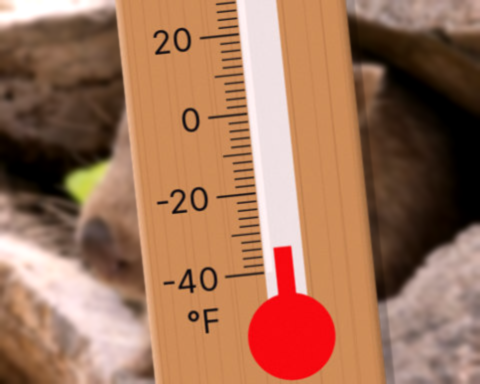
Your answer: -34,°F
